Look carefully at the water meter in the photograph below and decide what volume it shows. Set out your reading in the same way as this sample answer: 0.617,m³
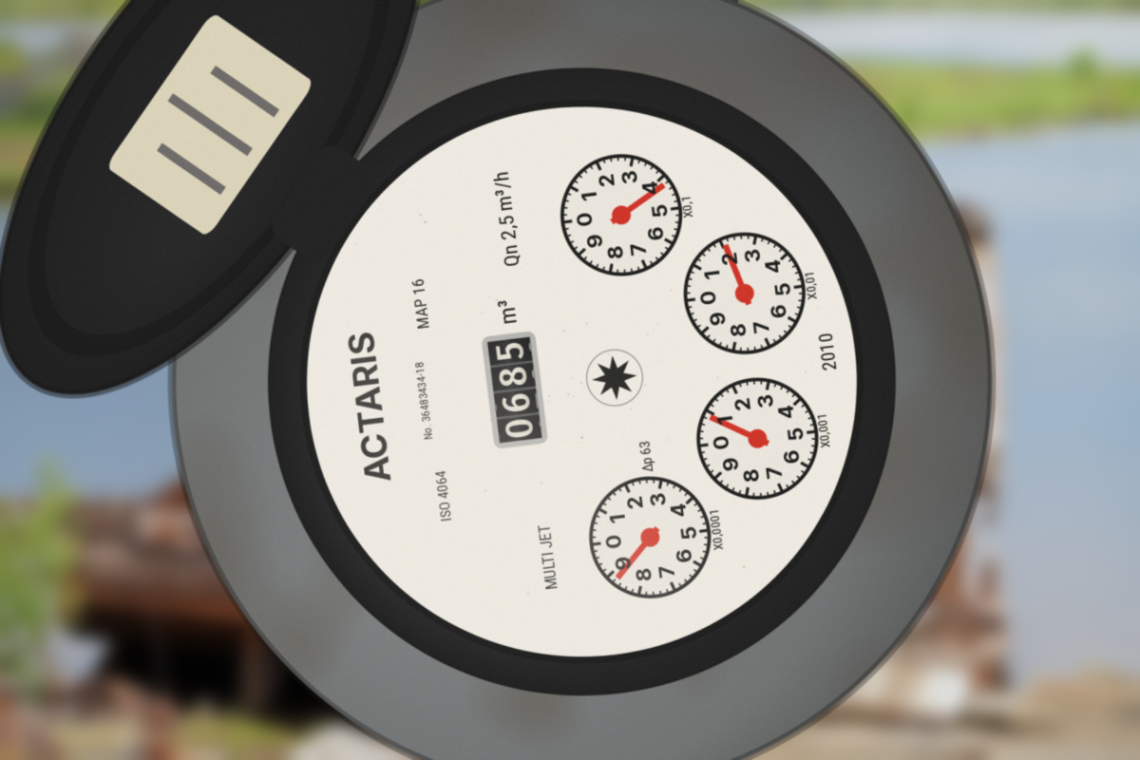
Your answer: 685.4208,m³
